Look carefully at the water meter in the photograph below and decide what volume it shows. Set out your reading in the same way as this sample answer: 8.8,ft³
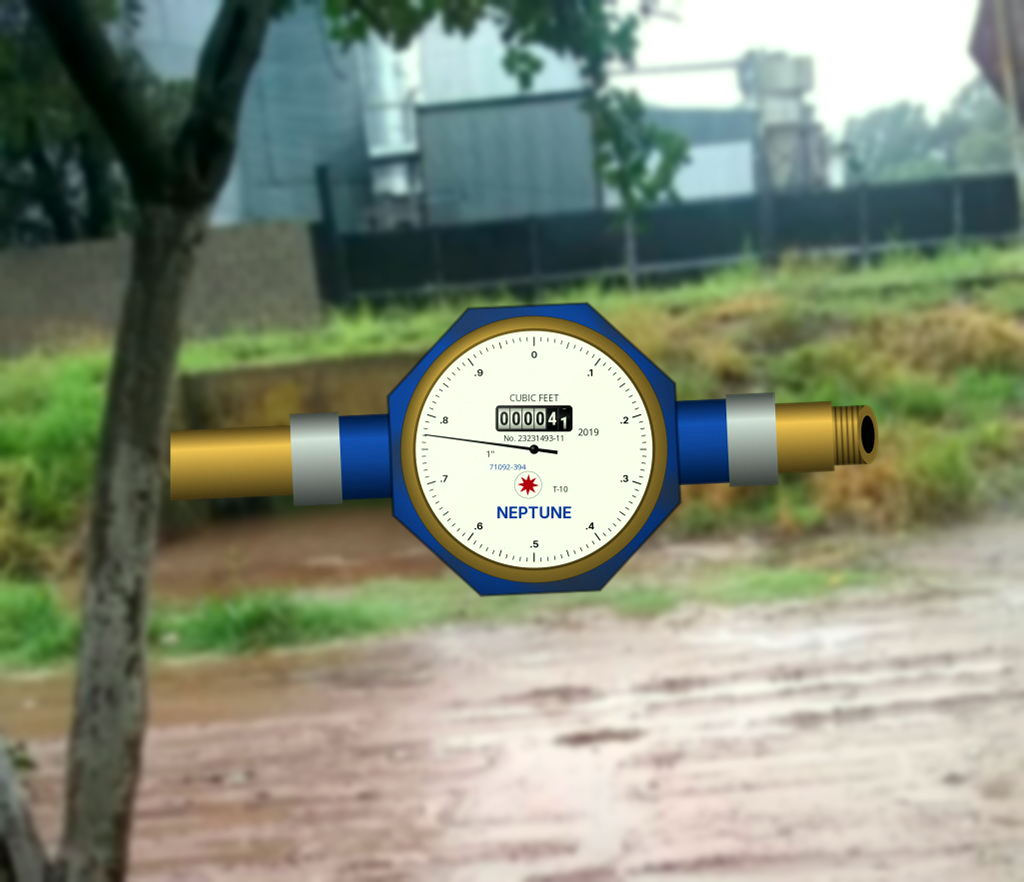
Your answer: 40.77,ft³
